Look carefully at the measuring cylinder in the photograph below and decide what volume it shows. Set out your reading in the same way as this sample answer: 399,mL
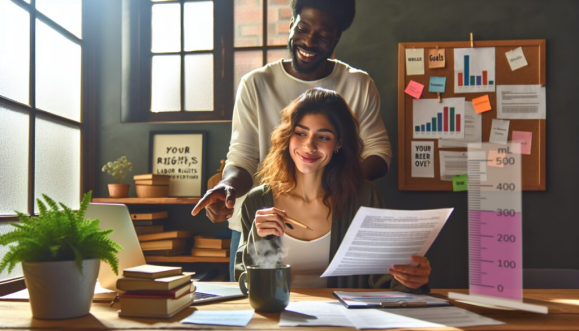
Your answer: 300,mL
